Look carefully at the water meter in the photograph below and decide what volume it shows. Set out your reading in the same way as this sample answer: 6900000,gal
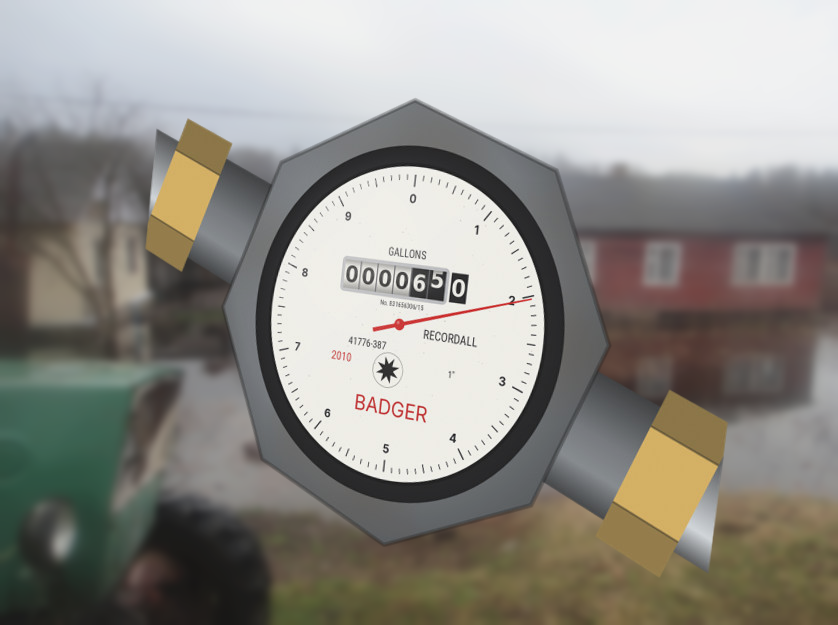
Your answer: 652.0,gal
